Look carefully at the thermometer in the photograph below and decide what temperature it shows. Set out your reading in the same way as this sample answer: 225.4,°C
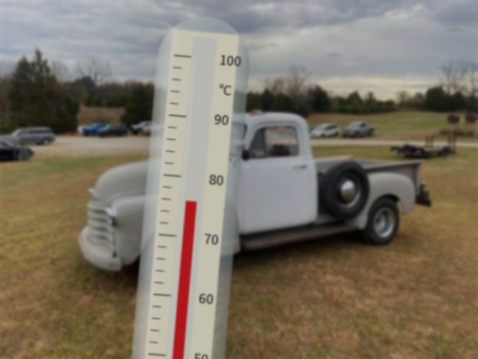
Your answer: 76,°C
